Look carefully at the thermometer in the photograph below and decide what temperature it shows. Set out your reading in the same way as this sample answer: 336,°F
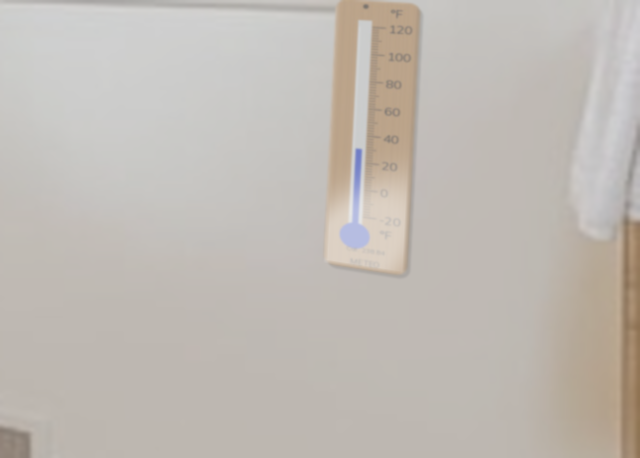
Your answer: 30,°F
